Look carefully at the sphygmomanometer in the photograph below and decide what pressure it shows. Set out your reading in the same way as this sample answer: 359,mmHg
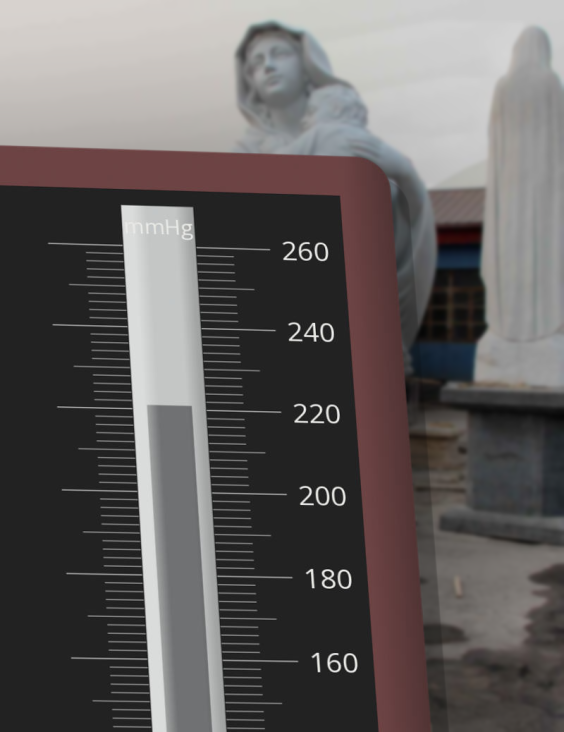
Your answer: 221,mmHg
